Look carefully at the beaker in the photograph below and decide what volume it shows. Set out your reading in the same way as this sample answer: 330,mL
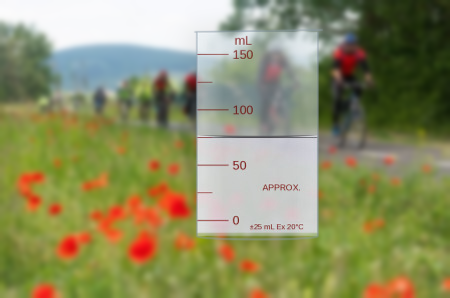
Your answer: 75,mL
